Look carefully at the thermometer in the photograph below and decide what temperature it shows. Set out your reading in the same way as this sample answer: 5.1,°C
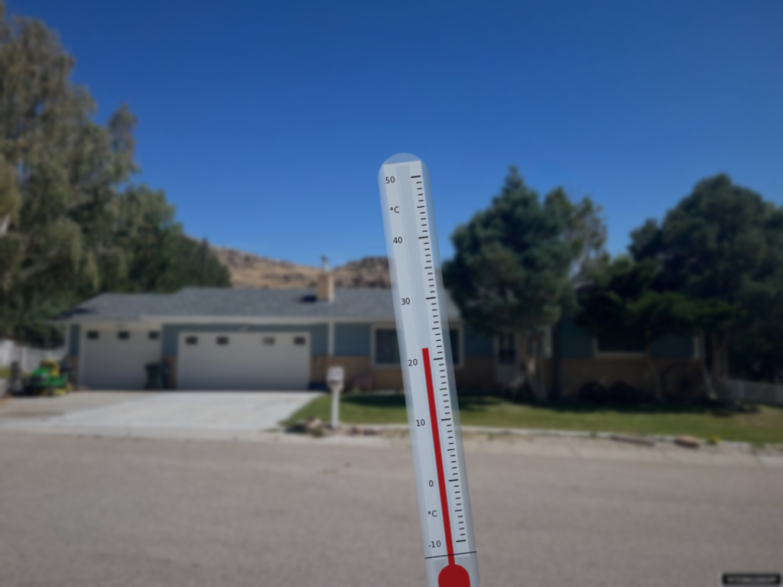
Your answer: 22,°C
